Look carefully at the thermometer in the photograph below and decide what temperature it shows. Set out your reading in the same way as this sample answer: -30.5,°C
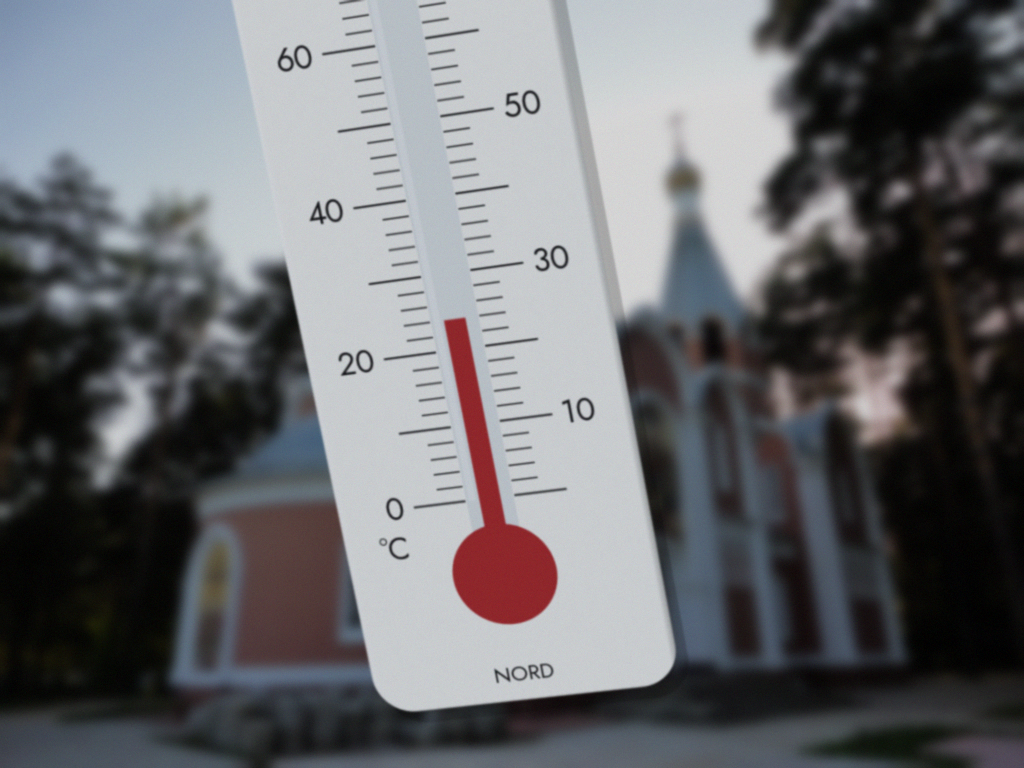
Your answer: 24,°C
